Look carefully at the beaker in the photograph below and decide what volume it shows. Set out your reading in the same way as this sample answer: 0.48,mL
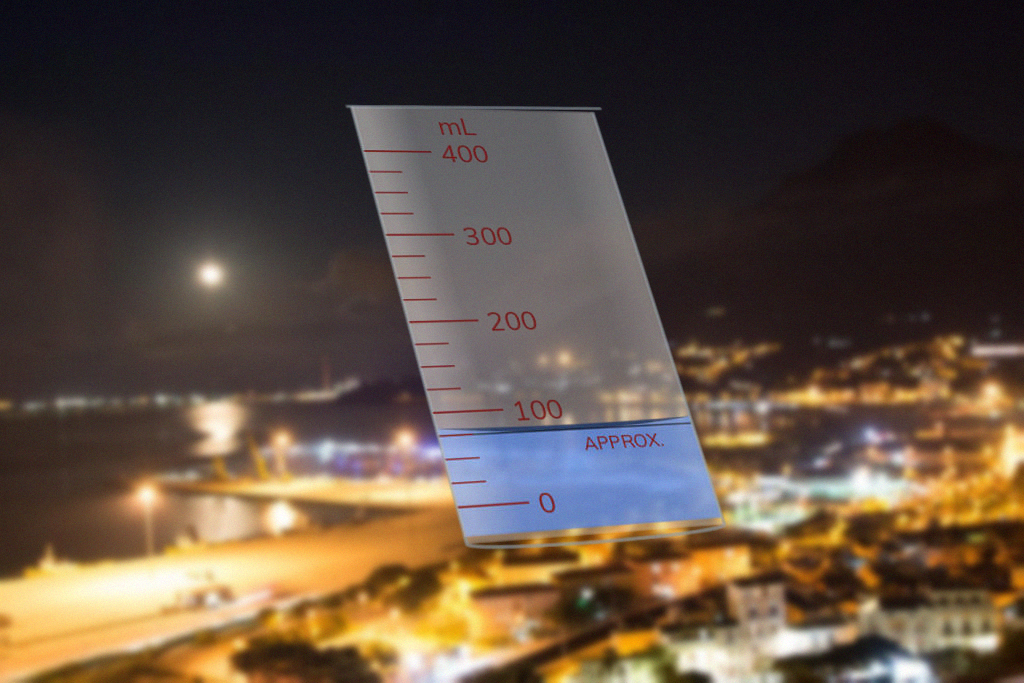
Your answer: 75,mL
